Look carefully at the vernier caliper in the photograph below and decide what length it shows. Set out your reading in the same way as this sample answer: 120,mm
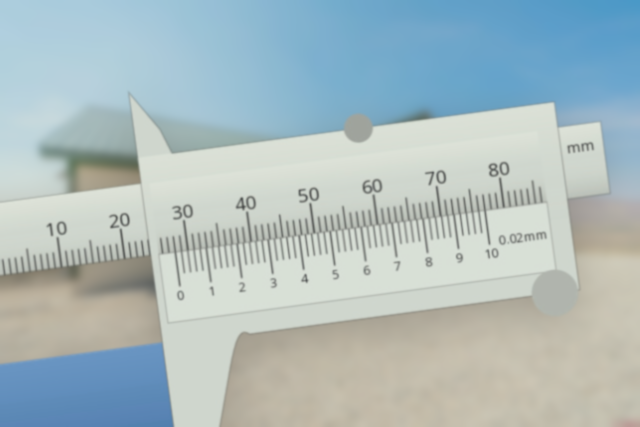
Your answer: 28.0,mm
